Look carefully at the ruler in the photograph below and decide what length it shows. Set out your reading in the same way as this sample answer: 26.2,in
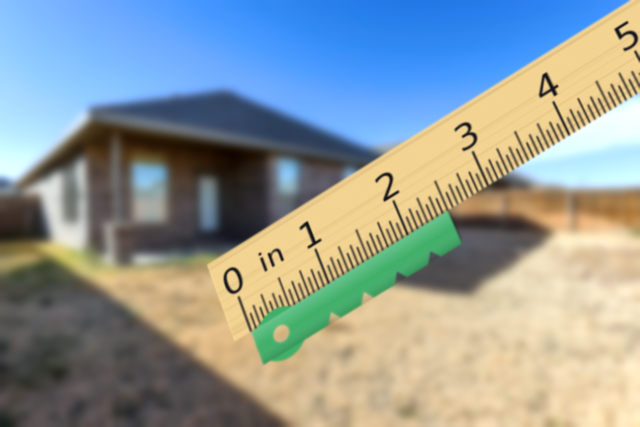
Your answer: 2.5,in
